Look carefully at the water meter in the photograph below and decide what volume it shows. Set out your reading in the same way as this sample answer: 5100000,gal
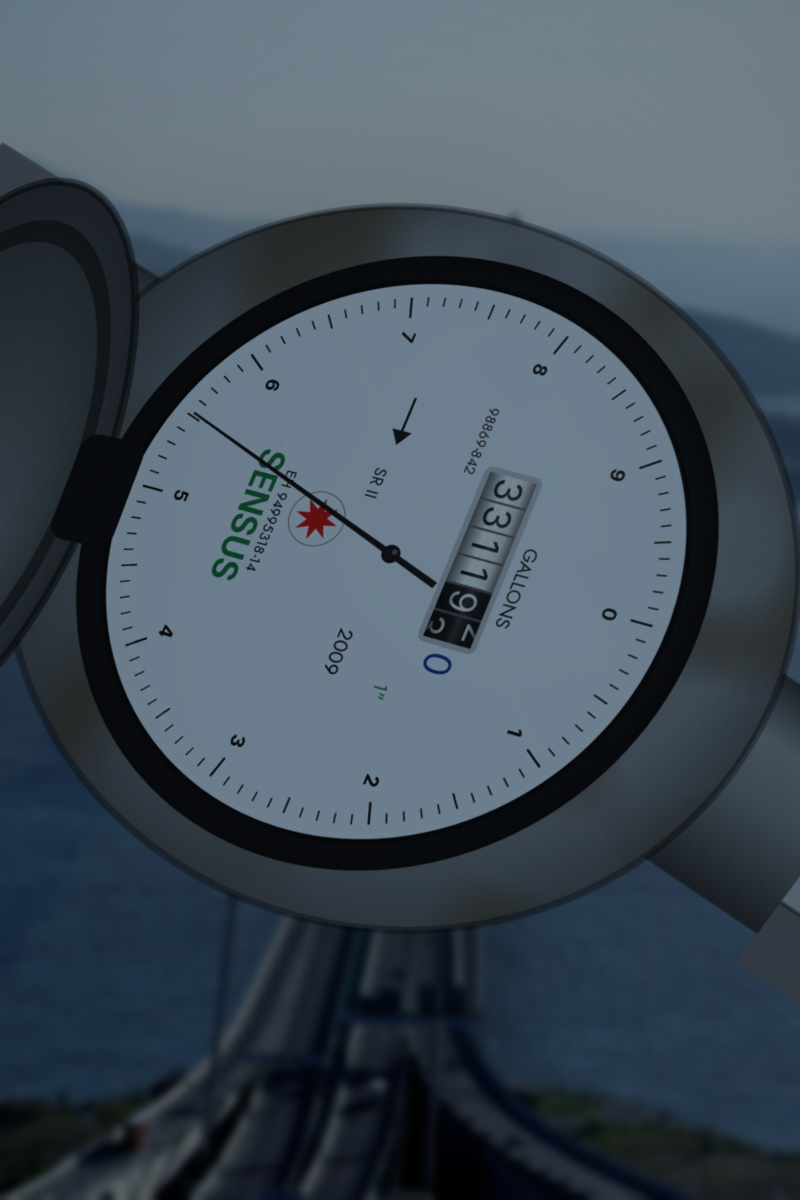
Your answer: 3311925.5,gal
